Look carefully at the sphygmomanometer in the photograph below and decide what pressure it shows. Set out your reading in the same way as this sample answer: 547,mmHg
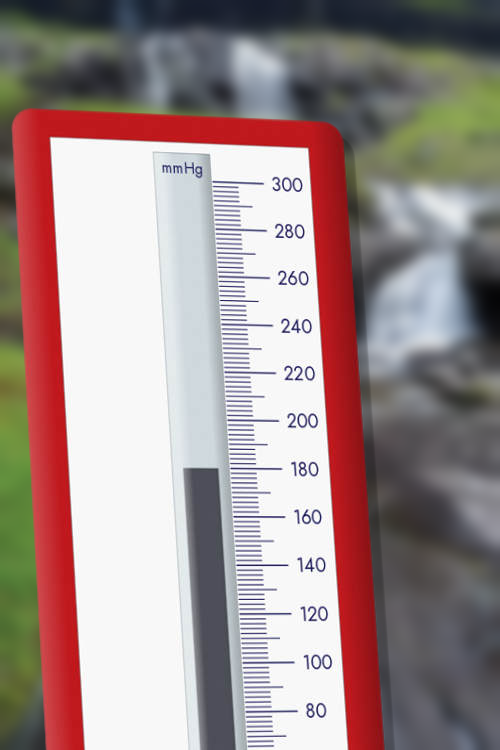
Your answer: 180,mmHg
